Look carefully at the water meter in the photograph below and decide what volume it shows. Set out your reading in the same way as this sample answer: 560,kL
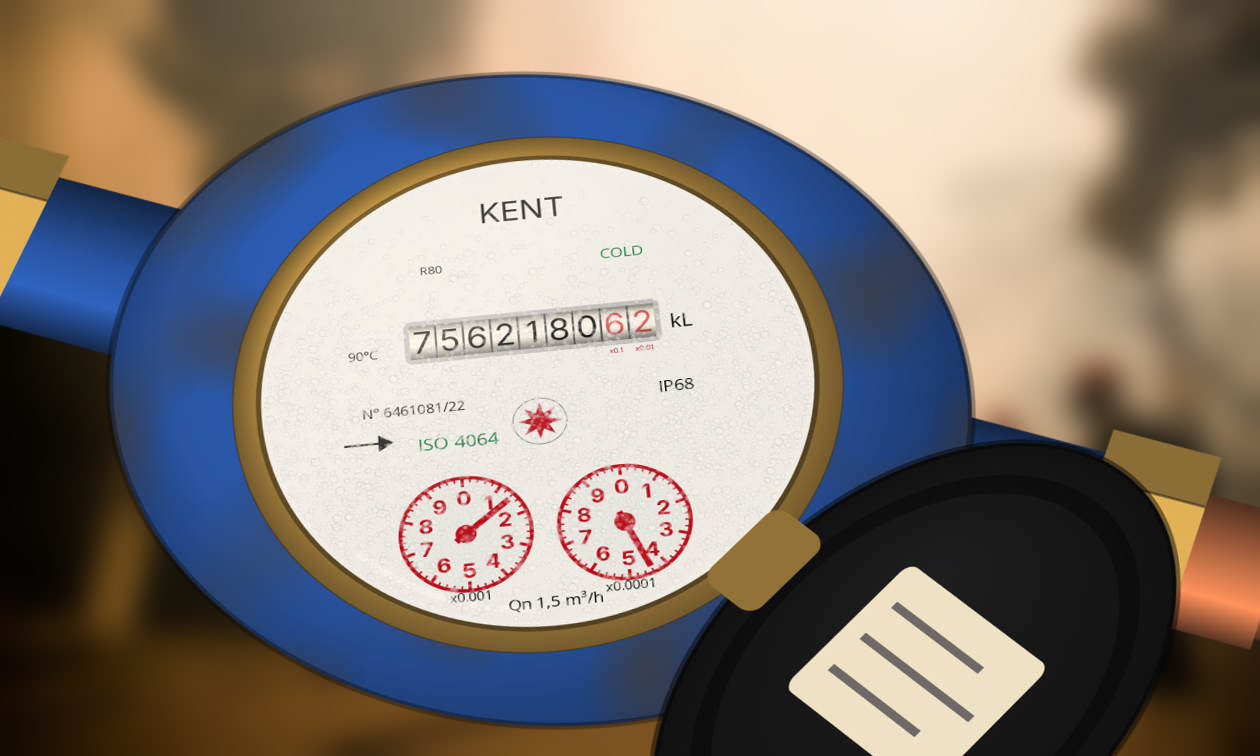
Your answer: 7562180.6214,kL
